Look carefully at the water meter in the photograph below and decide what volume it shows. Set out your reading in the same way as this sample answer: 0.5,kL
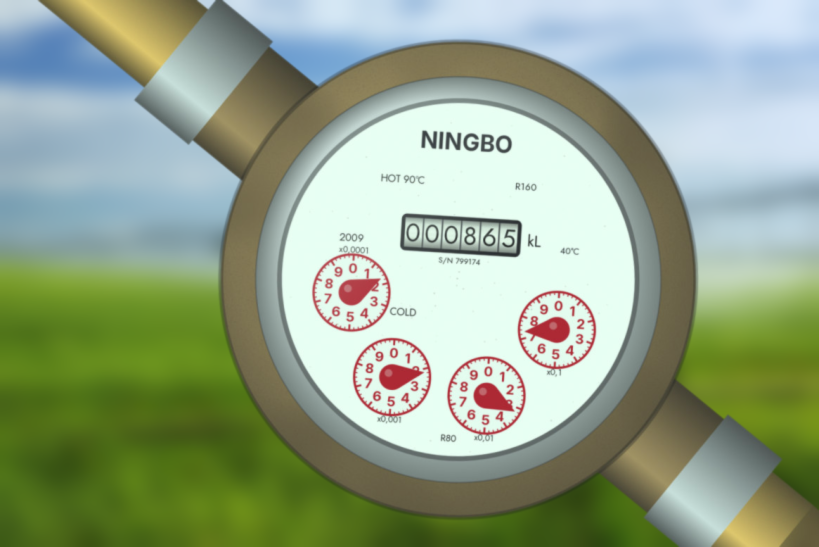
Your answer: 865.7321,kL
